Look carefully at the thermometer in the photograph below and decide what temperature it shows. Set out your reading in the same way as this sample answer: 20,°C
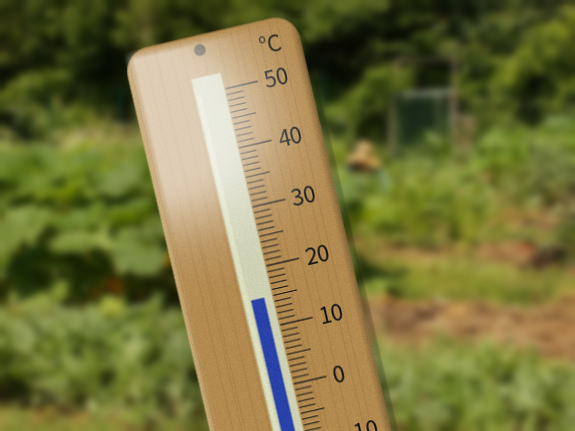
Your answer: 15,°C
